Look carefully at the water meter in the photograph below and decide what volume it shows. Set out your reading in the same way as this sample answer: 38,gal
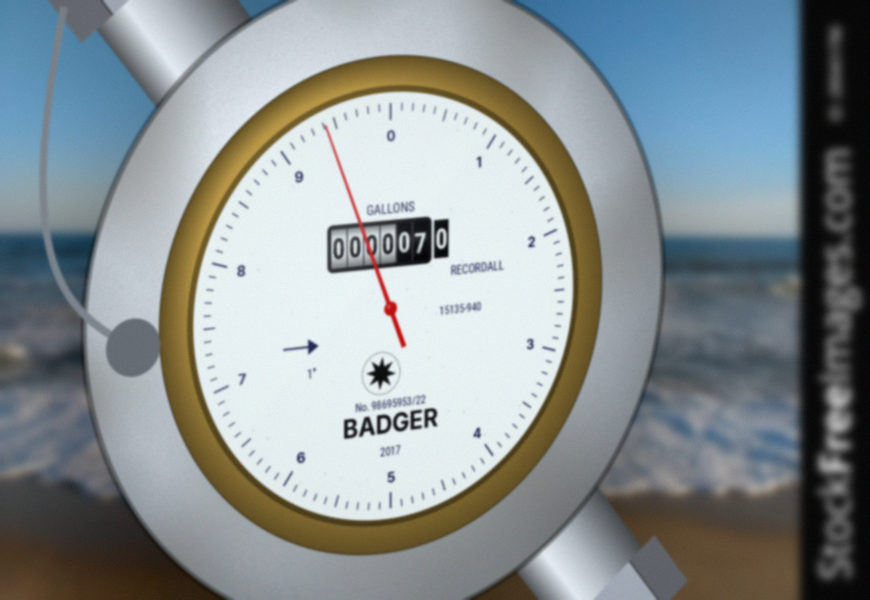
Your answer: 69.4,gal
